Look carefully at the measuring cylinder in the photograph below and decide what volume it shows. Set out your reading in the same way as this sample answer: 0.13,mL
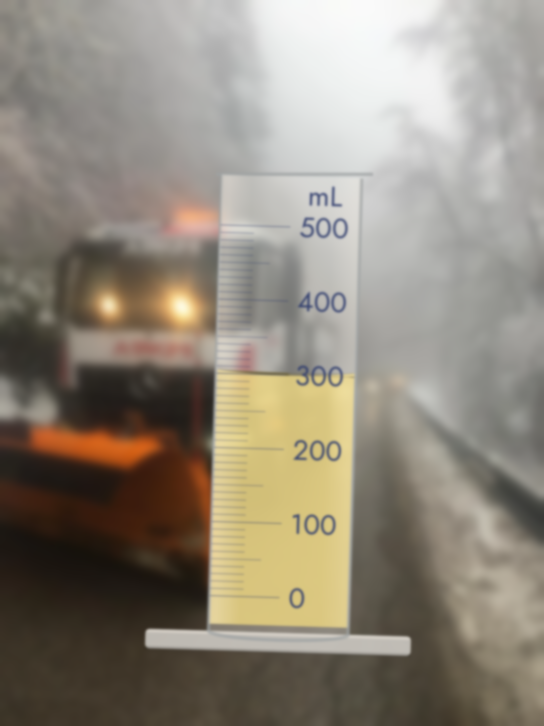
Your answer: 300,mL
